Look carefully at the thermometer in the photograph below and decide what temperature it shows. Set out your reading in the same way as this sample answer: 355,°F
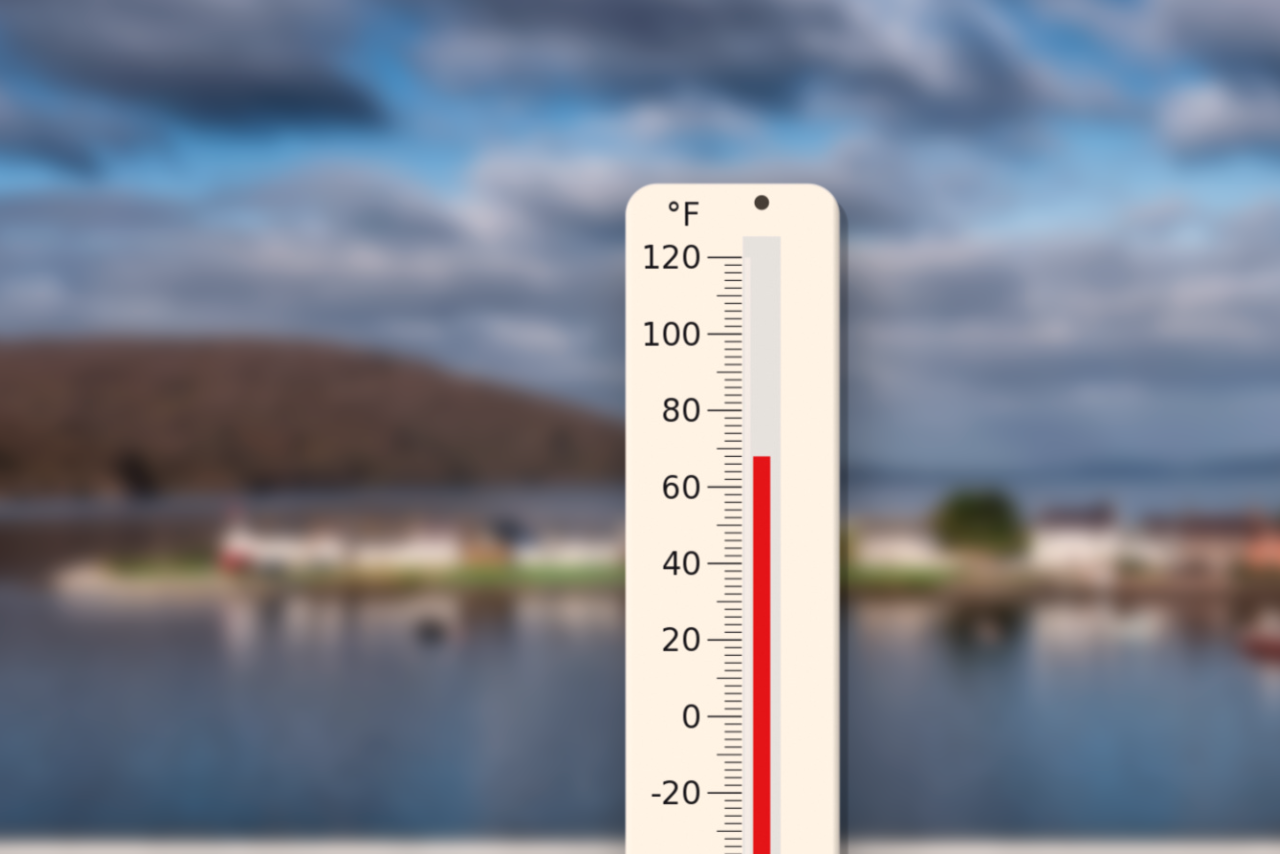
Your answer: 68,°F
